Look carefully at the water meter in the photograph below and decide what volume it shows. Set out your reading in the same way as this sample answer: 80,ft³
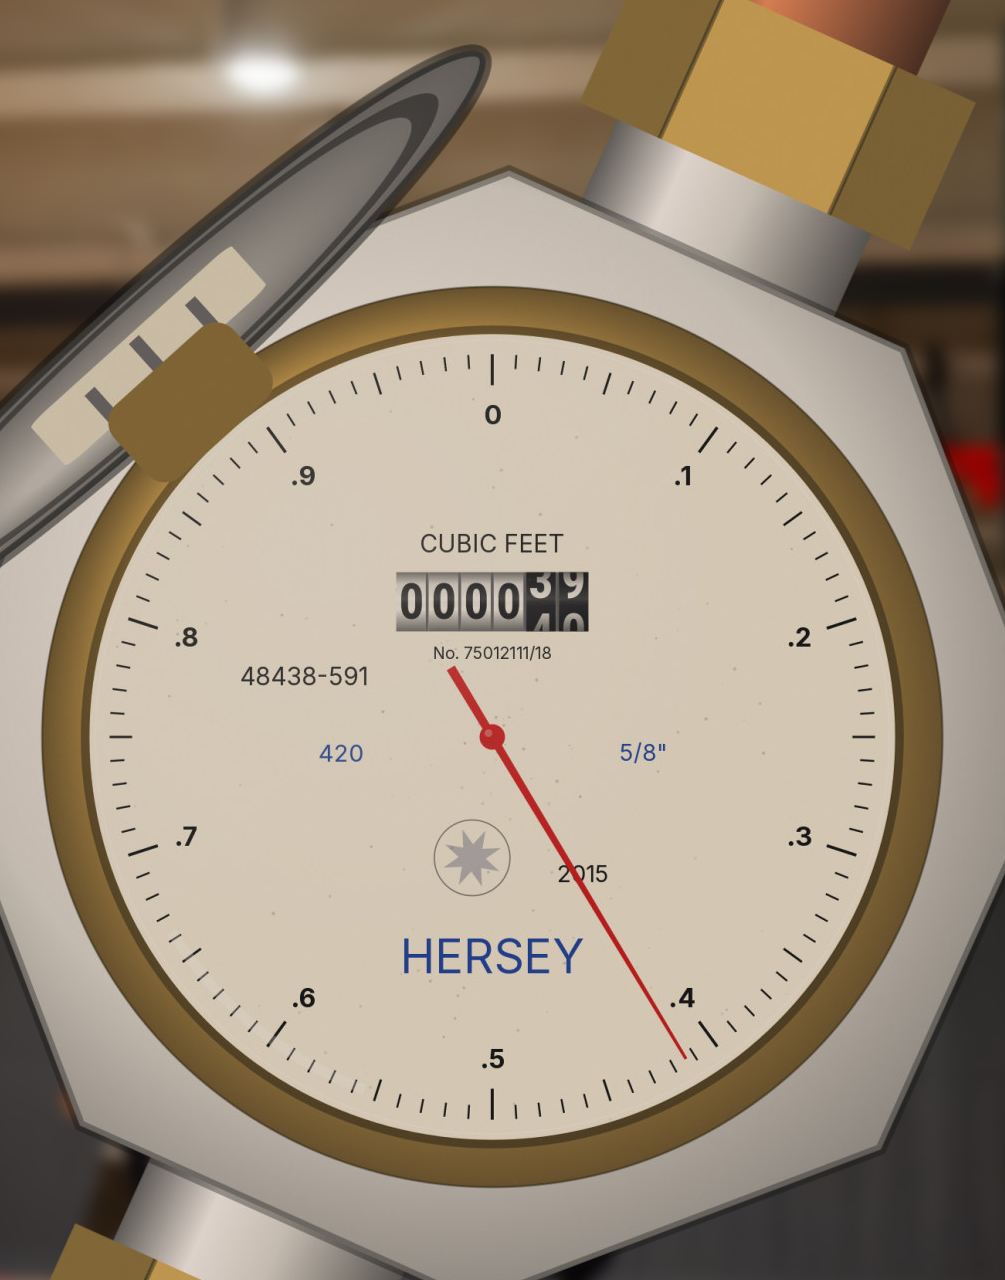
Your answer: 39.41,ft³
